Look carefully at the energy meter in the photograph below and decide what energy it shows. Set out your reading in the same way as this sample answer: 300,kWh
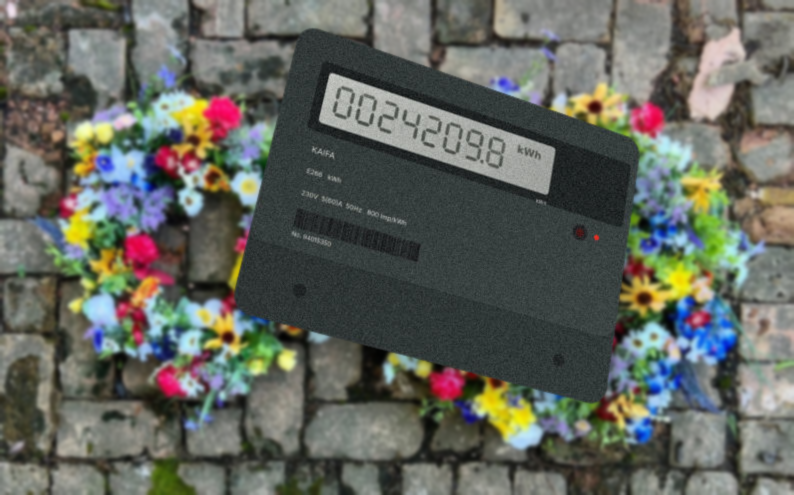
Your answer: 24209.8,kWh
